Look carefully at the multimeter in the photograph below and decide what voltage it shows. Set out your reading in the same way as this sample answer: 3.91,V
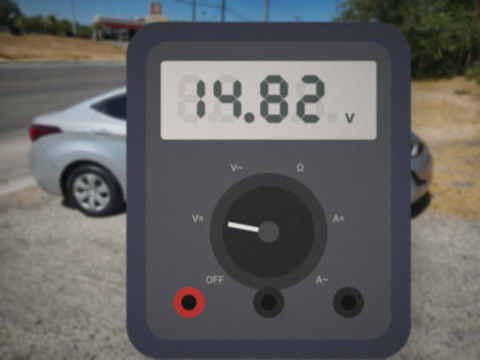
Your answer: 14.82,V
